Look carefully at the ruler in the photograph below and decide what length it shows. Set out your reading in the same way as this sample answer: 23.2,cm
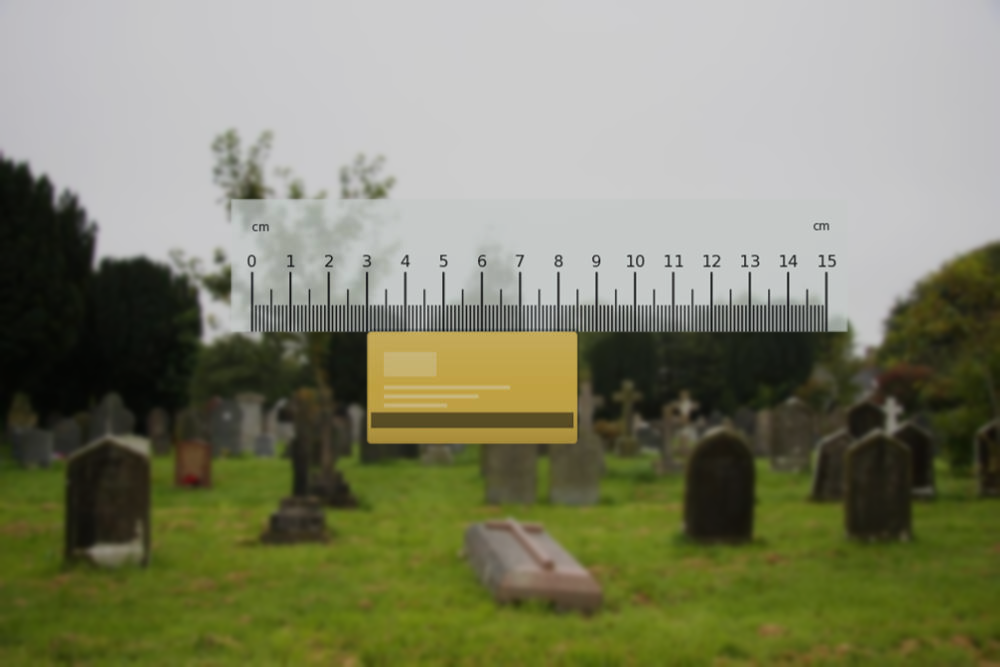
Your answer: 5.5,cm
